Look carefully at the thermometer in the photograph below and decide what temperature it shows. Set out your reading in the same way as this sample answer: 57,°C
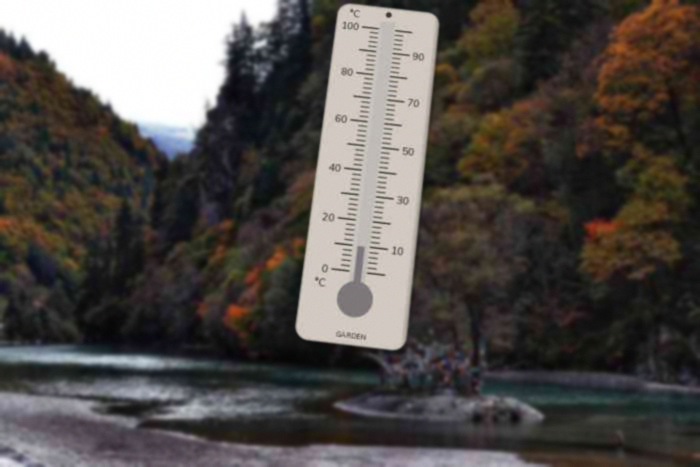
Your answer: 10,°C
